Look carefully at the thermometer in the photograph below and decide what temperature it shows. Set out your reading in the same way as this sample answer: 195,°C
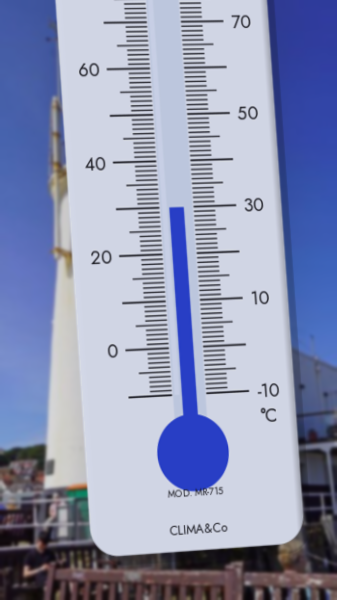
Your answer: 30,°C
